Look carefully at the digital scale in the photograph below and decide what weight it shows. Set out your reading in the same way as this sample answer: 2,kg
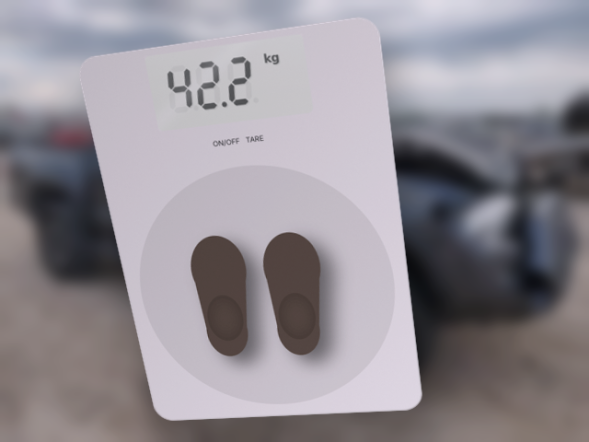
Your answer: 42.2,kg
